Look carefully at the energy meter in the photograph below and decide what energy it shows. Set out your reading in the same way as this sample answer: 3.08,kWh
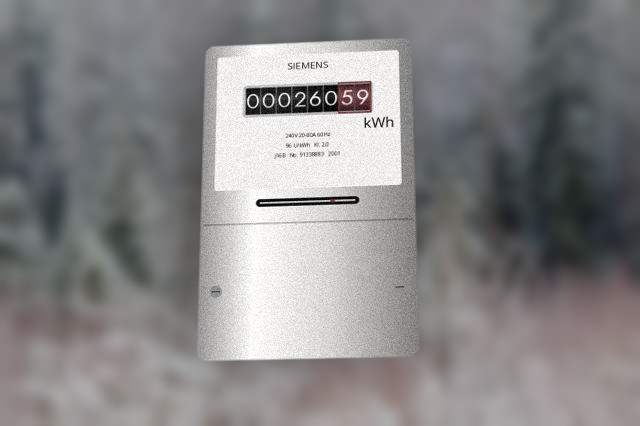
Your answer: 260.59,kWh
